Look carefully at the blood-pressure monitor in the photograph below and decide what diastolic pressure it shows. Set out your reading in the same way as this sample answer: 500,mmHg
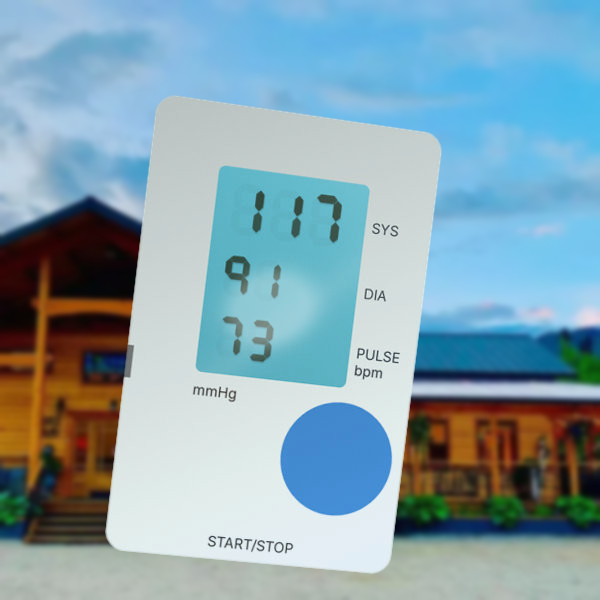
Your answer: 91,mmHg
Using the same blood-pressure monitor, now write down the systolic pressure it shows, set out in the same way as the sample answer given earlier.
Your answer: 117,mmHg
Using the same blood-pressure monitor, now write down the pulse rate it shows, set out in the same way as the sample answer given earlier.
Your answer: 73,bpm
